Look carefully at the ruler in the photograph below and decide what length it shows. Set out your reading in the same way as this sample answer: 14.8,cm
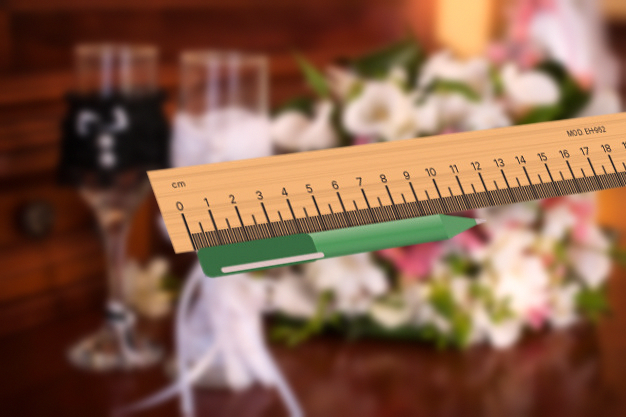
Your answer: 11.5,cm
